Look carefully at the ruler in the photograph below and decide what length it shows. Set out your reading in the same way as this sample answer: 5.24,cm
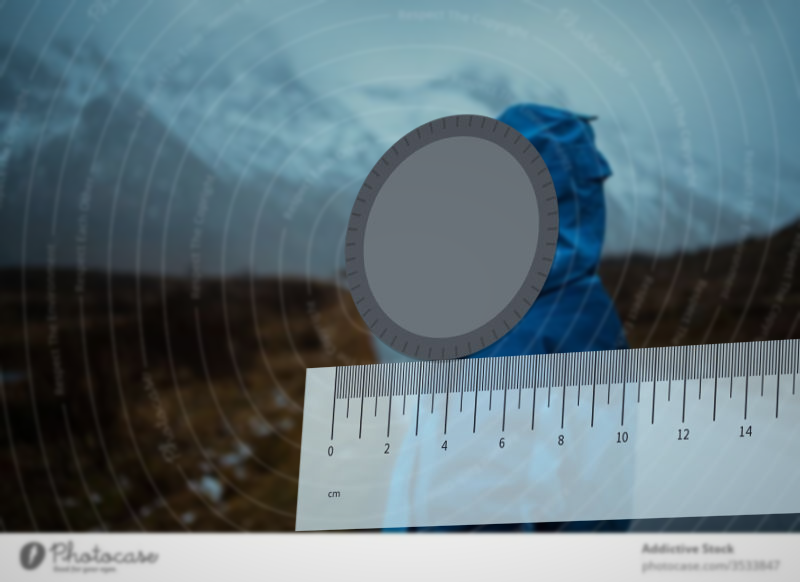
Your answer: 7.5,cm
